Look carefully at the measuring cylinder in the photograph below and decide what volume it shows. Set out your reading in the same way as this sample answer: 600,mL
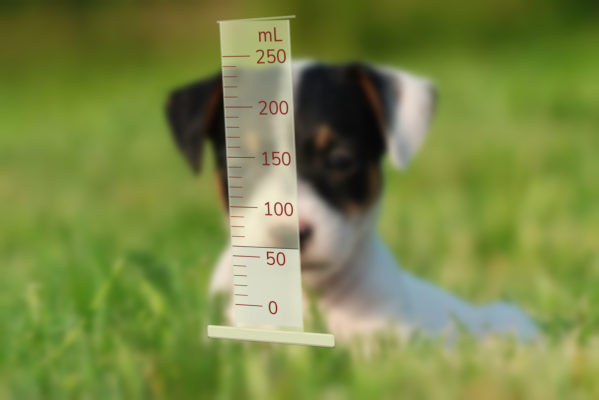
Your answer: 60,mL
